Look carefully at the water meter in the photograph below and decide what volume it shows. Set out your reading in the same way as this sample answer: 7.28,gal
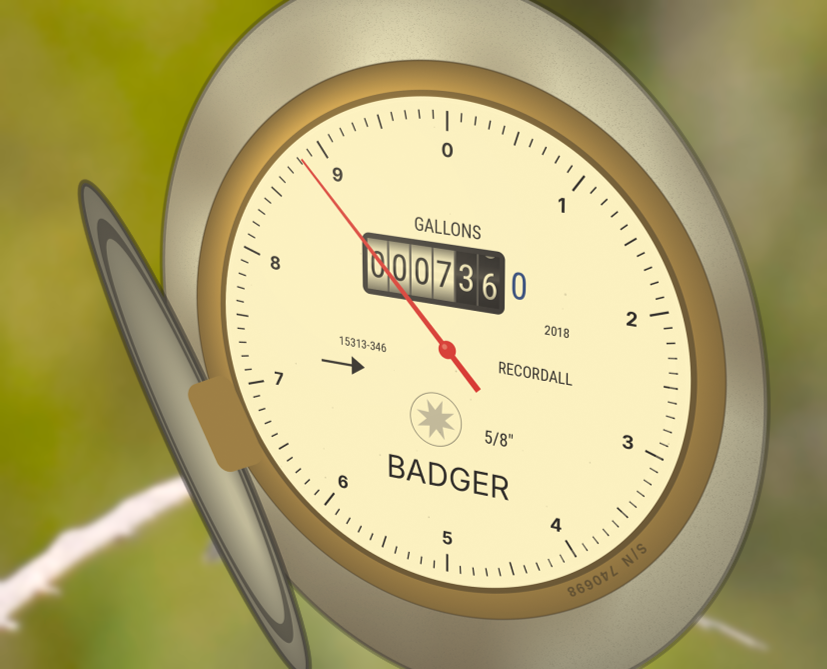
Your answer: 7358.8,gal
